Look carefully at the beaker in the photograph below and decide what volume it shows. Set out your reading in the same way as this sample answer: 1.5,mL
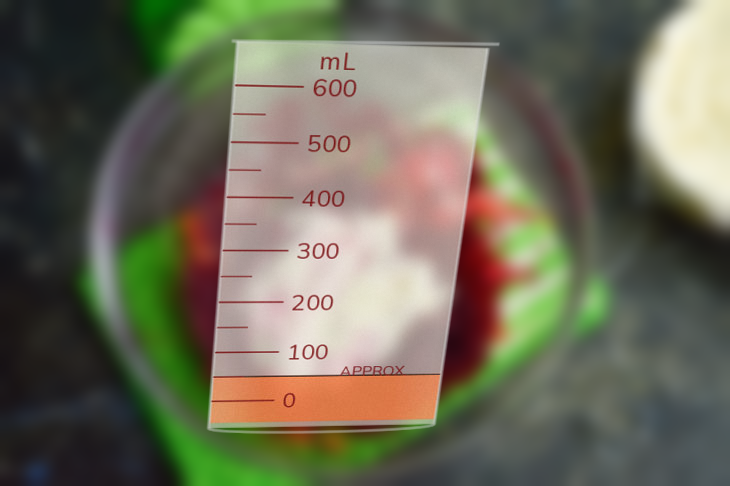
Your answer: 50,mL
